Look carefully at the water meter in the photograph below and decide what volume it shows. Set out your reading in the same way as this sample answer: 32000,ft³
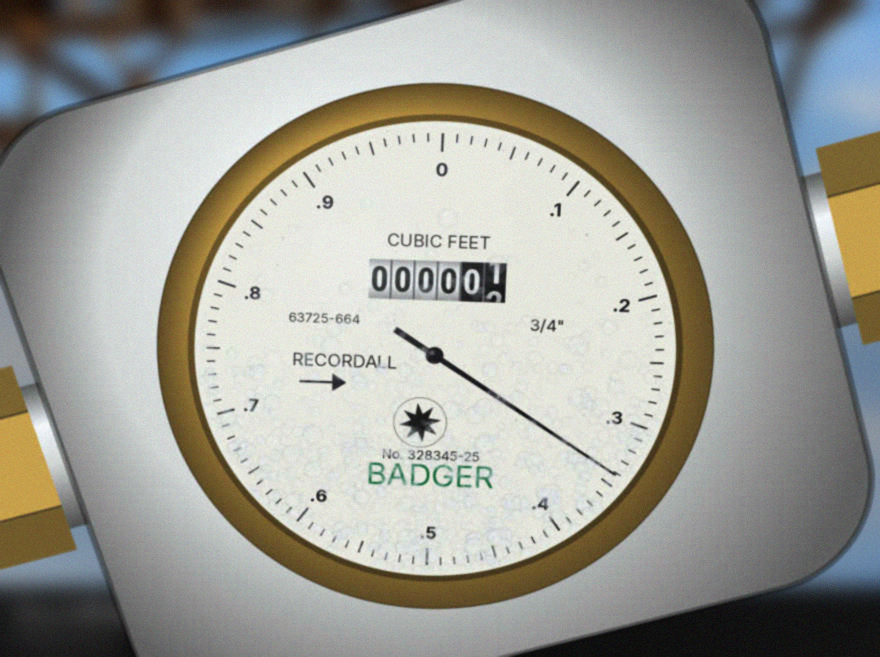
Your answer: 1.34,ft³
